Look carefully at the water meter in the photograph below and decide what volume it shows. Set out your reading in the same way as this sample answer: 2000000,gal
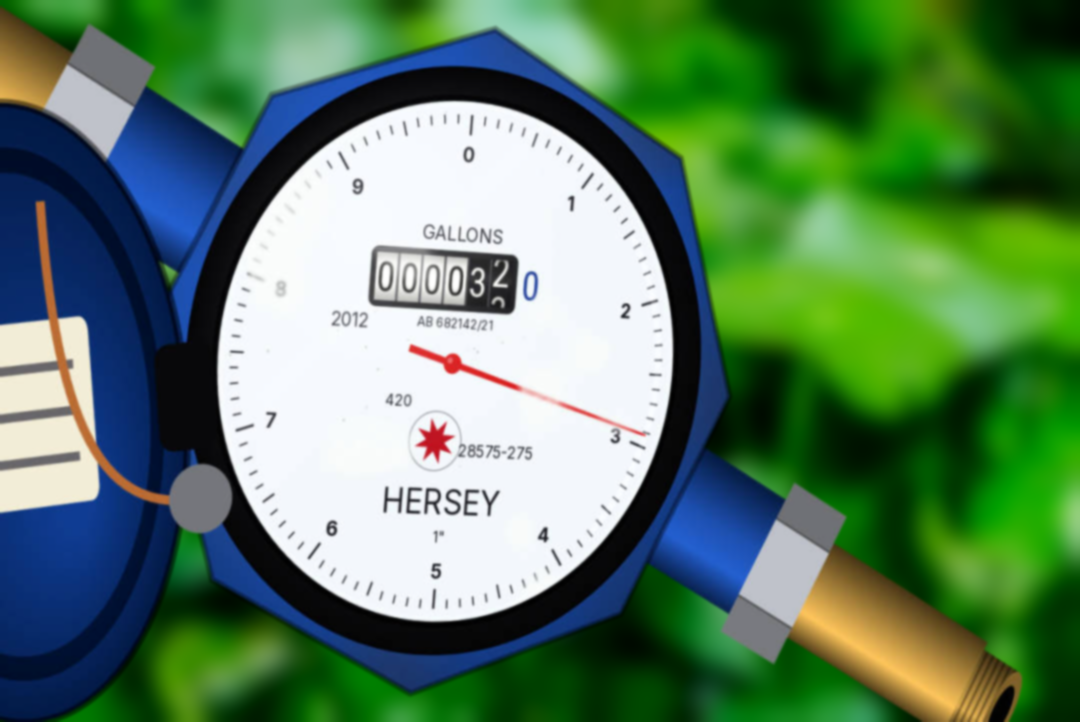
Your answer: 322.9,gal
